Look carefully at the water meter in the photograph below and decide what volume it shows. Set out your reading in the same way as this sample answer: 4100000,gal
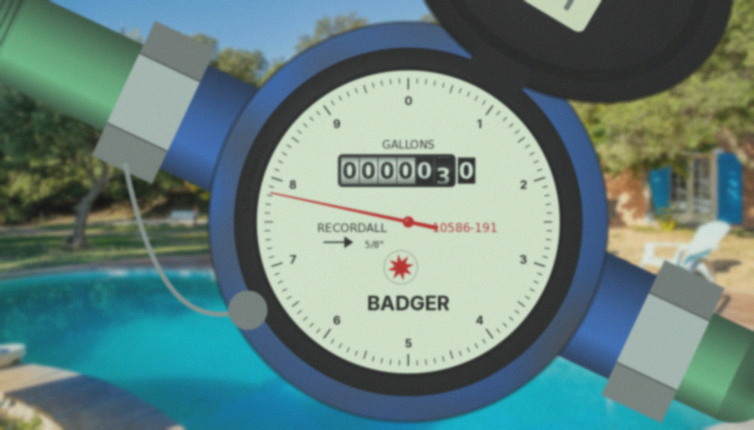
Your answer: 27.8,gal
